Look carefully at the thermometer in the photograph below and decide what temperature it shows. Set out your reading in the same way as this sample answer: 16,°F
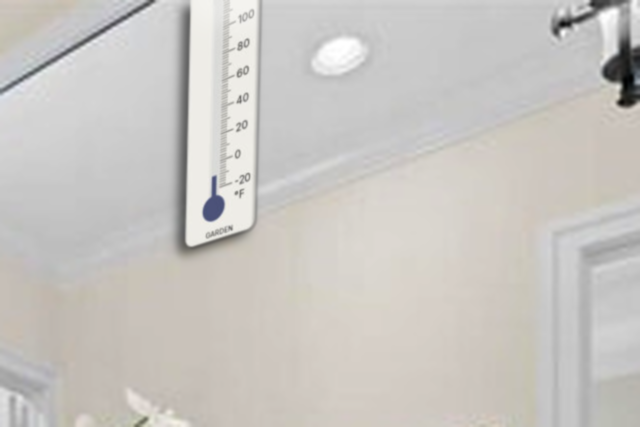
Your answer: -10,°F
